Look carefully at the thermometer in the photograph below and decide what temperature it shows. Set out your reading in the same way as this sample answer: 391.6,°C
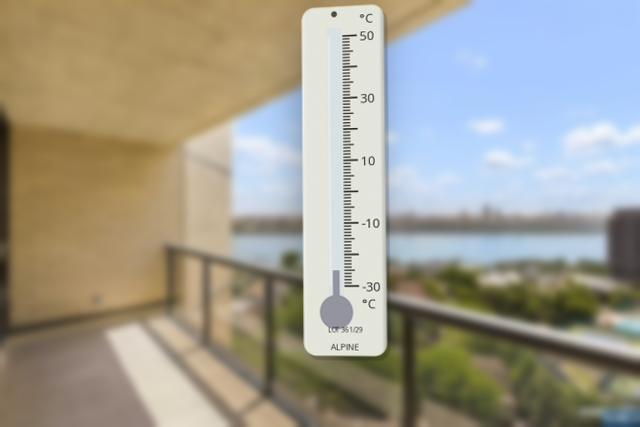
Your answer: -25,°C
